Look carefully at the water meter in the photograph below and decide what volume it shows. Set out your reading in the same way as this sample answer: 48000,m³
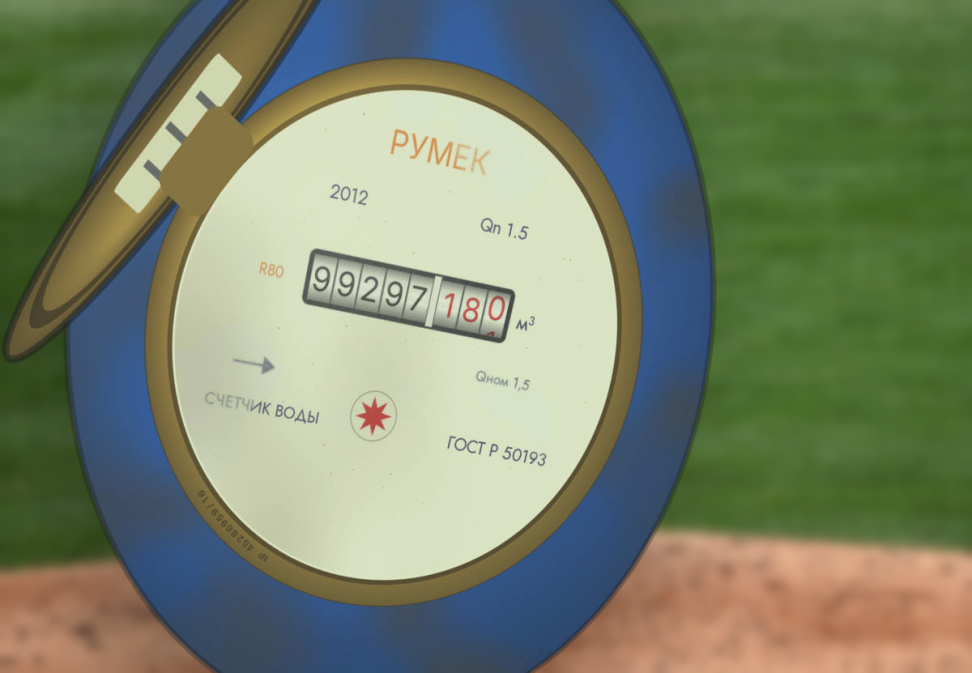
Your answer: 99297.180,m³
